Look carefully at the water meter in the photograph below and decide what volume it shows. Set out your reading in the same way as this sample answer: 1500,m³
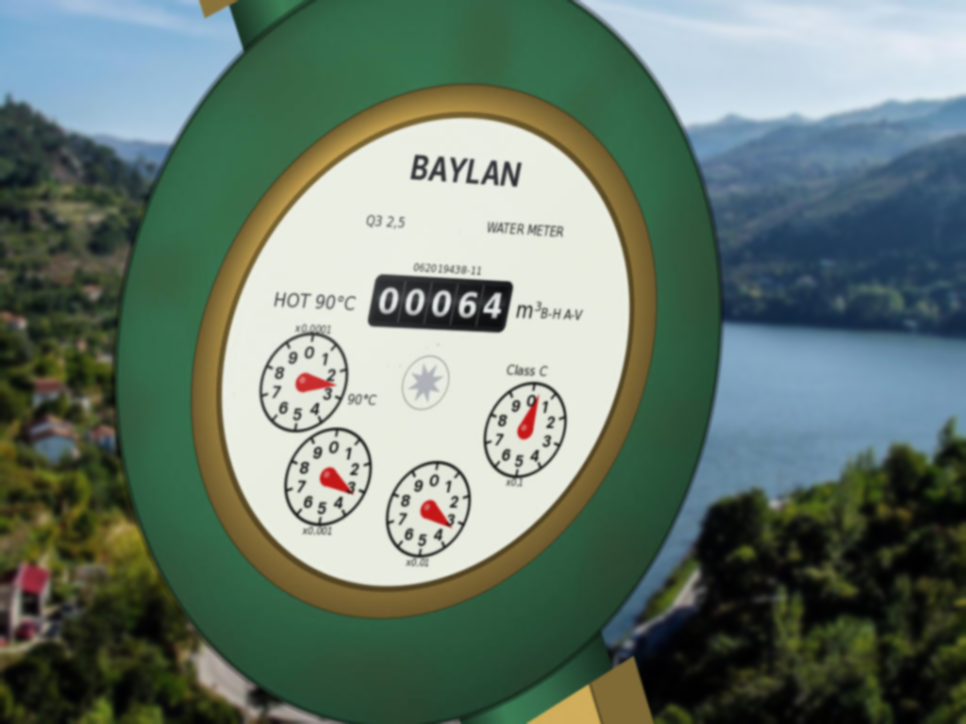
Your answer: 64.0332,m³
